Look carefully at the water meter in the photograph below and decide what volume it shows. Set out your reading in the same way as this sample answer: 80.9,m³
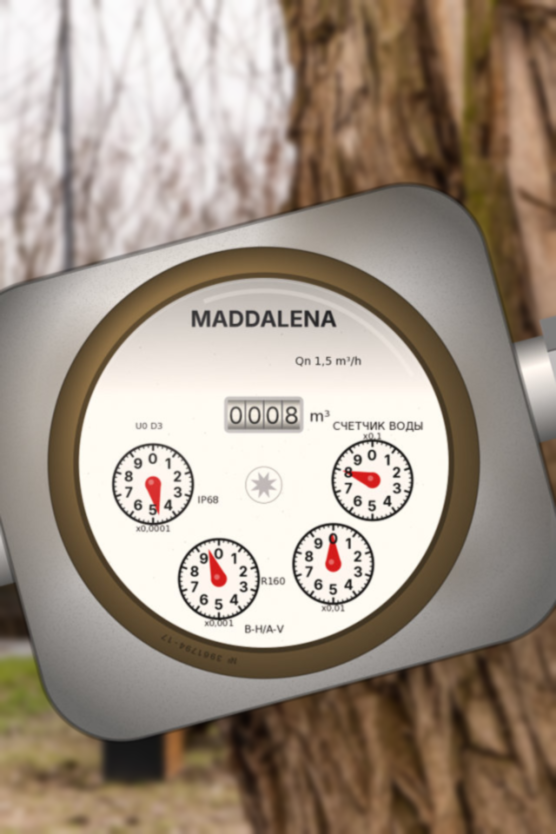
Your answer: 8.7994,m³
